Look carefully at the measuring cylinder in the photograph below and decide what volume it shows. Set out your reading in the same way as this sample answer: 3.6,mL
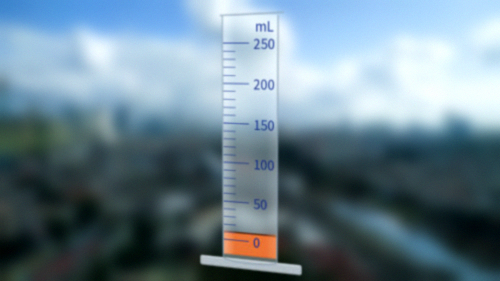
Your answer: 10,mL
